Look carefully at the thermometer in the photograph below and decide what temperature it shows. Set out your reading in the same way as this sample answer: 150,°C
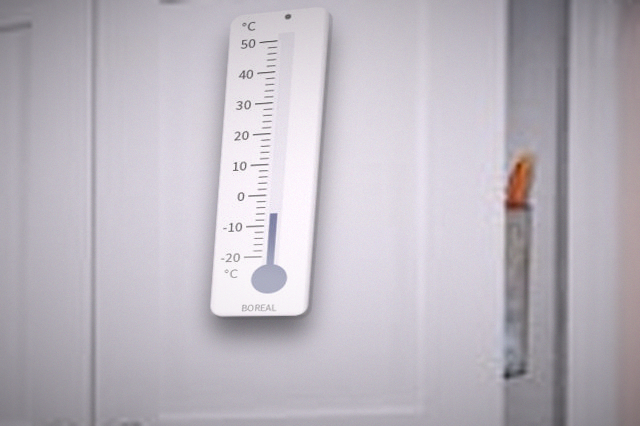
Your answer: -6,°C
